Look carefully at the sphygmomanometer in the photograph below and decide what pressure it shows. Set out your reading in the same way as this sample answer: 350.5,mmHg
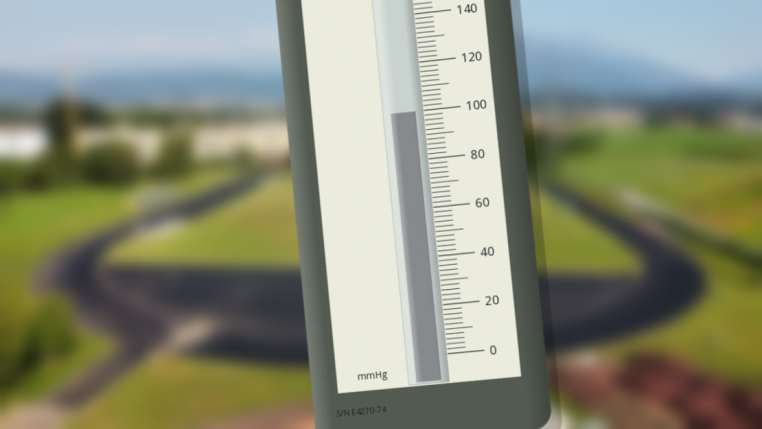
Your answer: 100,mmHg
